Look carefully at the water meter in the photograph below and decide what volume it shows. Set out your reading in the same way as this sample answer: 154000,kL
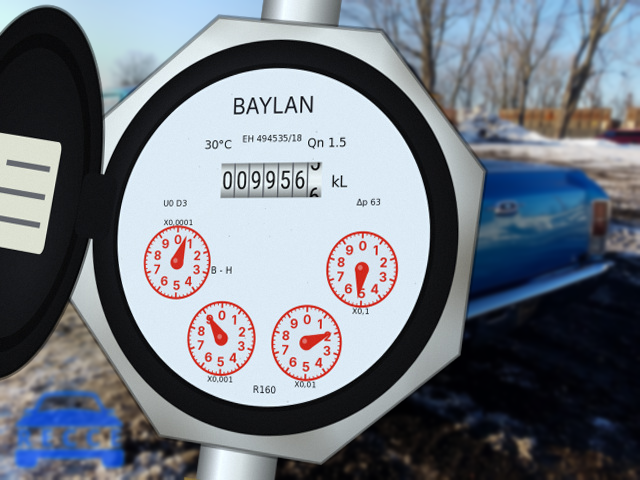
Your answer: 99565.5190,kL
